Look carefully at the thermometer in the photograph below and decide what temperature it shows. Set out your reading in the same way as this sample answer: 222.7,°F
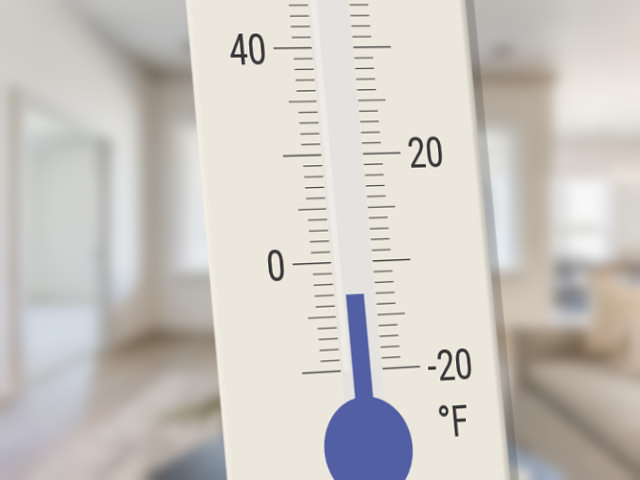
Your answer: -6,°F
